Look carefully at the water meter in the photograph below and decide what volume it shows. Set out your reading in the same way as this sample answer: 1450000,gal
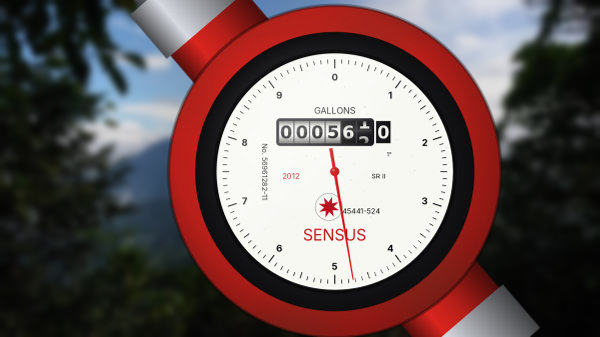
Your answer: 5614.7,gal
